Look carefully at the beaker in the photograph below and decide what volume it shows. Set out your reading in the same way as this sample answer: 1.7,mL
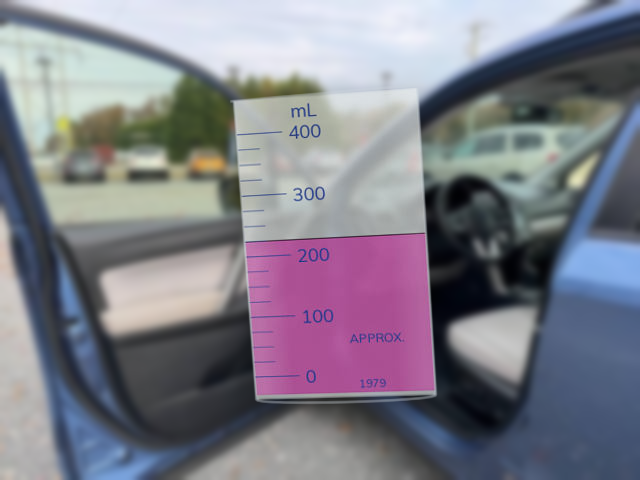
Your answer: 225,mL
